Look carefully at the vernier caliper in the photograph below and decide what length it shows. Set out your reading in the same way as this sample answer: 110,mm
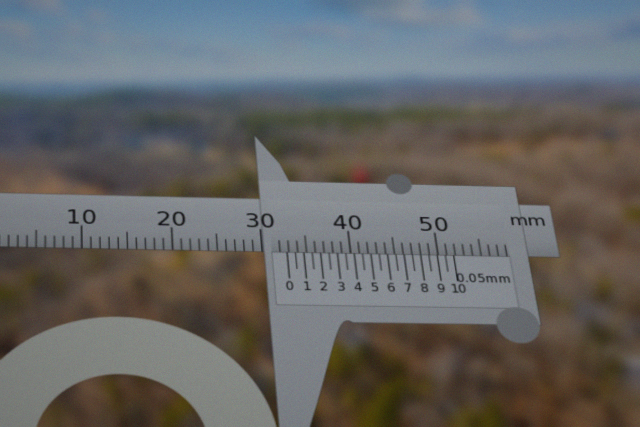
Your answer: 32.8,mm
